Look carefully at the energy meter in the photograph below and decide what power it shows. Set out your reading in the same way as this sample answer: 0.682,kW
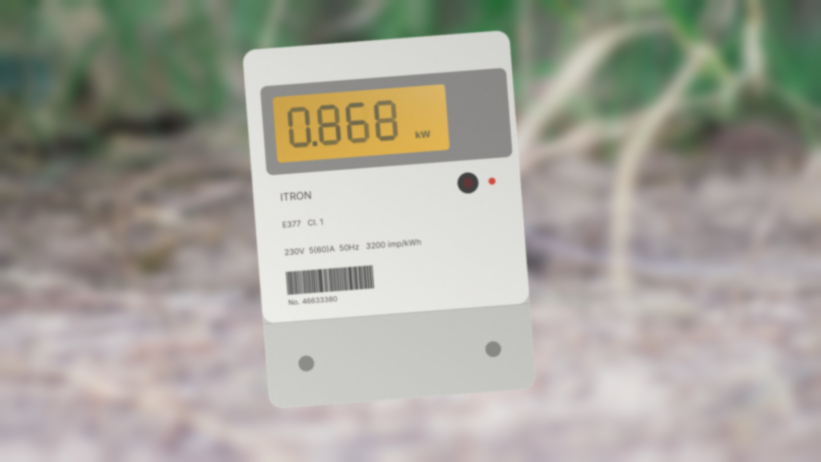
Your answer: 0.868,kW
